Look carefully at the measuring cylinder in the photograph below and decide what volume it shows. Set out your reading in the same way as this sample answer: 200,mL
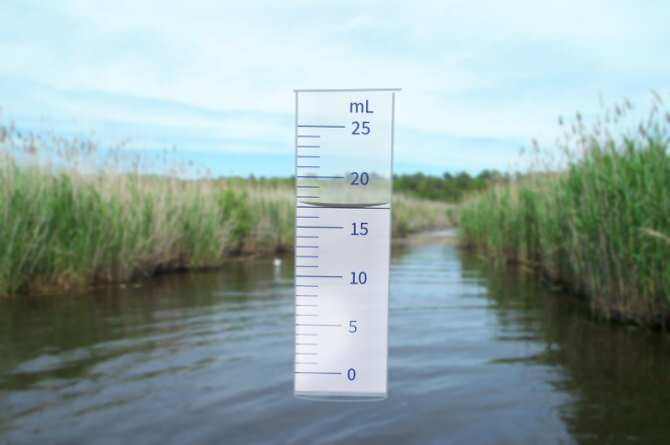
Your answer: 17,mL
